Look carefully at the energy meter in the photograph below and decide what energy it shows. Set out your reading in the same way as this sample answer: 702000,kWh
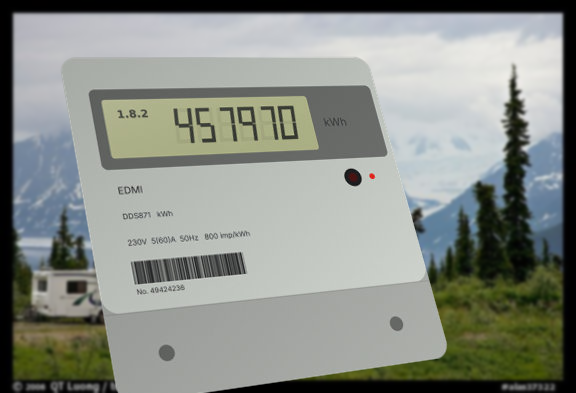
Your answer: 457970,kWh
